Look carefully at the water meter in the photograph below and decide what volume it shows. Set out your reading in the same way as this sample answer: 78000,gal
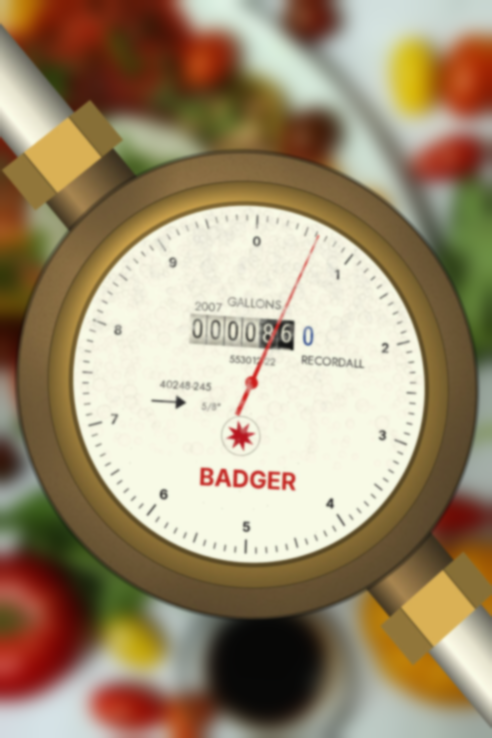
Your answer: 860.6,gal
